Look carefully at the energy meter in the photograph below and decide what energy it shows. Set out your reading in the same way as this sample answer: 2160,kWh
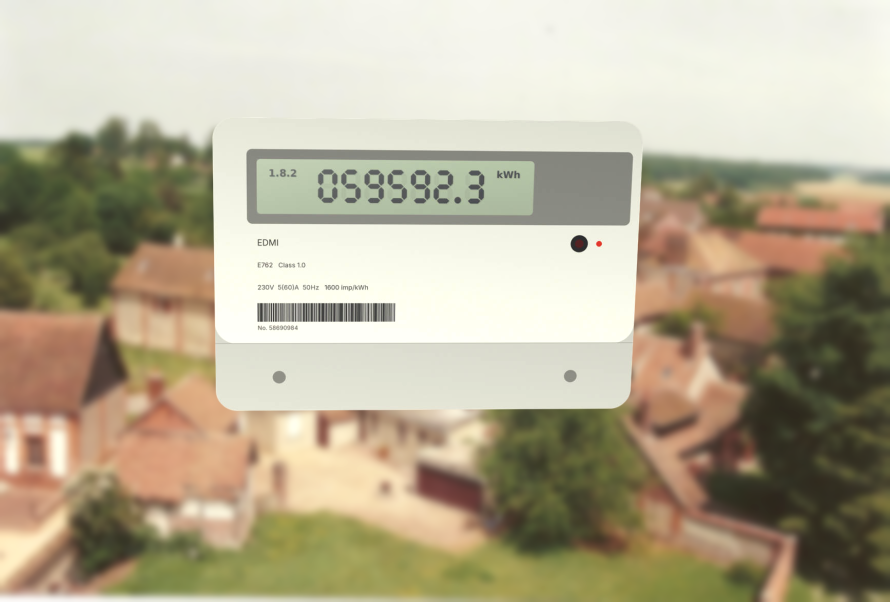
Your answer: 59592.3,kWh
